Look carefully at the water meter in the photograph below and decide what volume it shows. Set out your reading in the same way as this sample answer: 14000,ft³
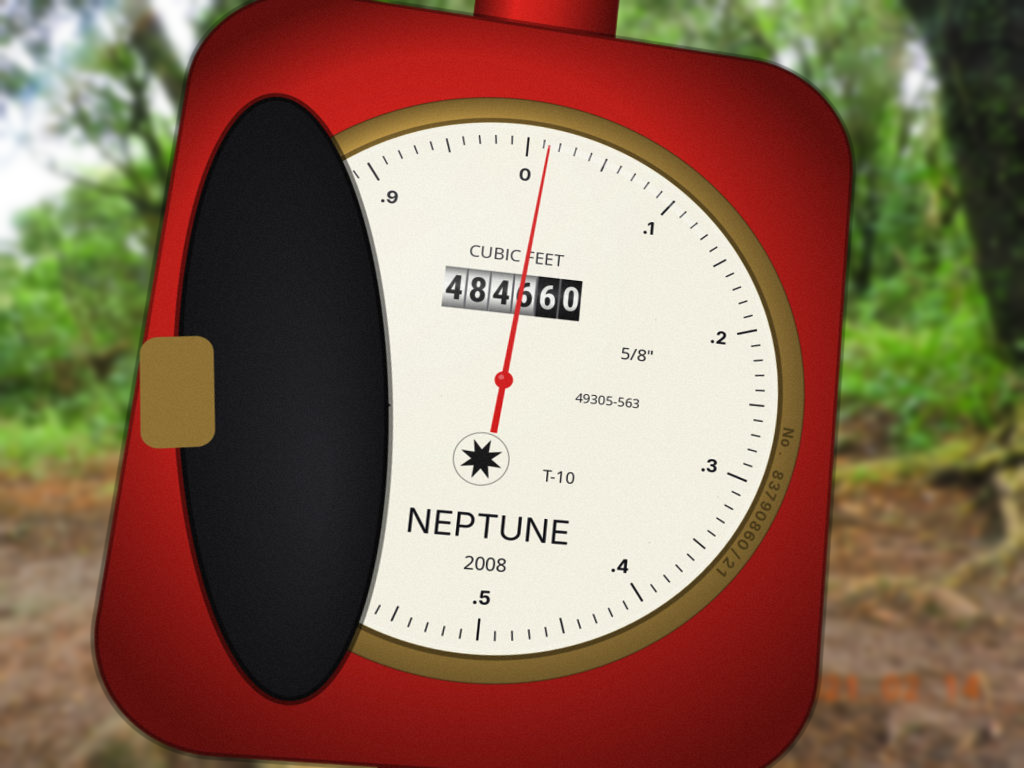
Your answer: 484660.01,ft³
